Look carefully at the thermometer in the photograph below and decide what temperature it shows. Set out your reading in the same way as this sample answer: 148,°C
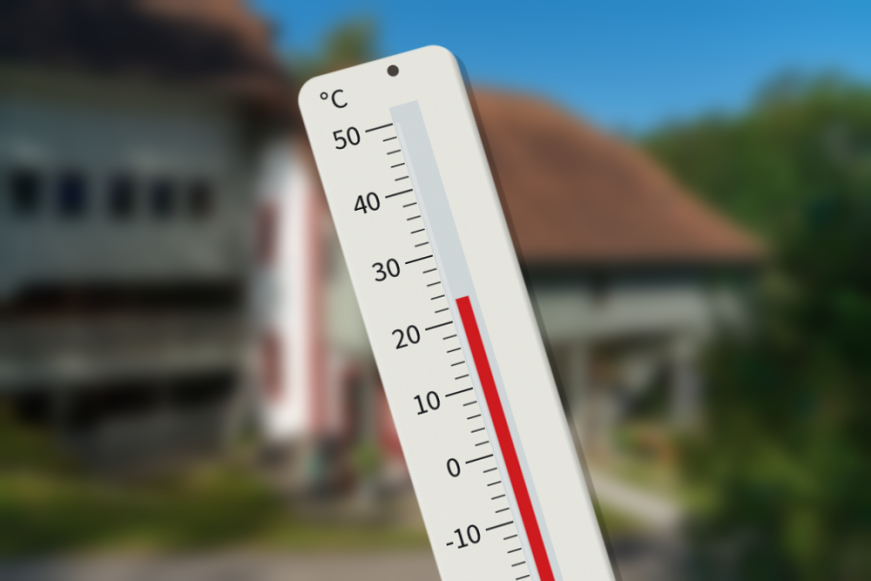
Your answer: 23,°C
